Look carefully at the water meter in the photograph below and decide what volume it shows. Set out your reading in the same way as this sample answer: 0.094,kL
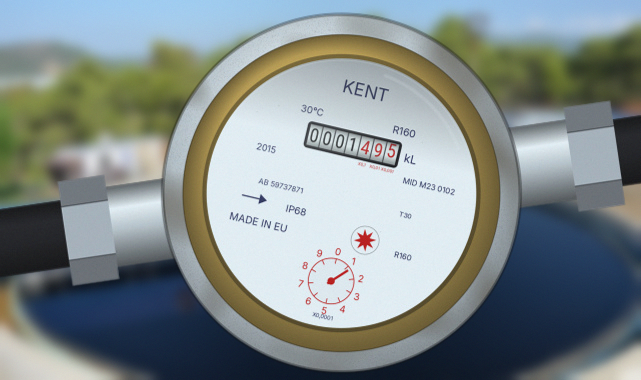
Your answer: 1.4951,kL
